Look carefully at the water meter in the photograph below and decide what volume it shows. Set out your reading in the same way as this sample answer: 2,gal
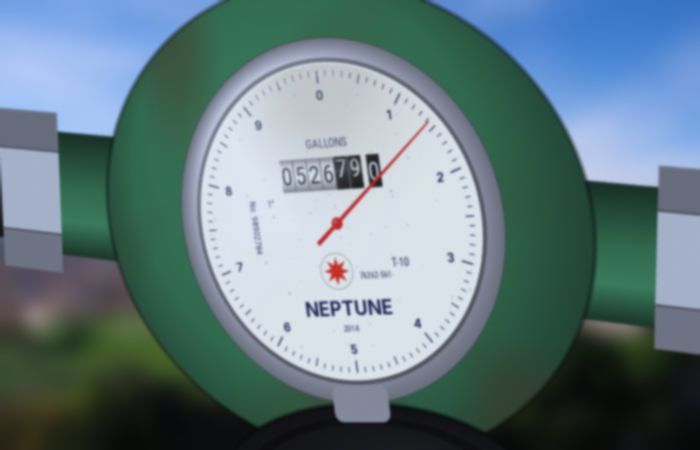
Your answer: 526791.4,gal
